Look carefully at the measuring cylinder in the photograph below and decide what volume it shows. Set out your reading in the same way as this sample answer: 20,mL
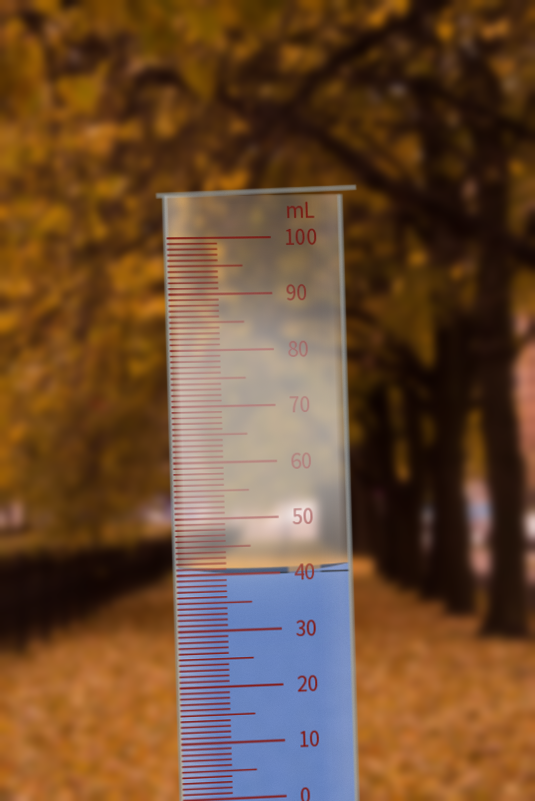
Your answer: 40,mL
